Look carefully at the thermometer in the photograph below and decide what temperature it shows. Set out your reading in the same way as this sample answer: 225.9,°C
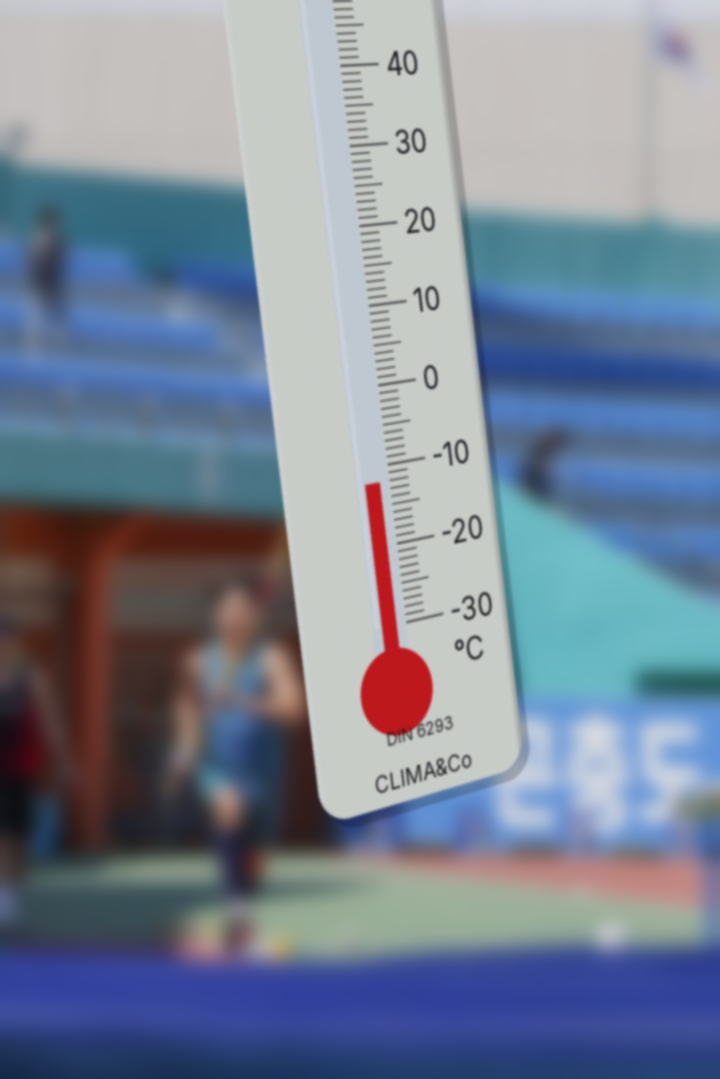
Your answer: -12,°C
